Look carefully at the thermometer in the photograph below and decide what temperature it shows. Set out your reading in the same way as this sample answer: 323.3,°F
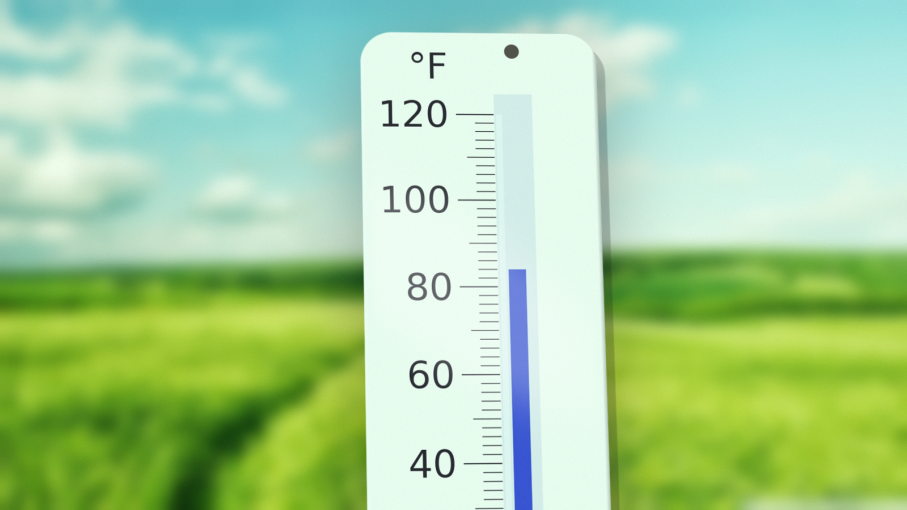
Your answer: 84,°F
